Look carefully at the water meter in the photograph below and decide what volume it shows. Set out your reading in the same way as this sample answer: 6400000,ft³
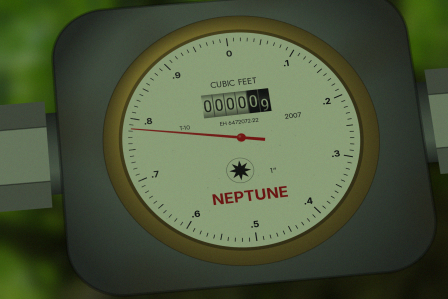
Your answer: 8.78,ft³
